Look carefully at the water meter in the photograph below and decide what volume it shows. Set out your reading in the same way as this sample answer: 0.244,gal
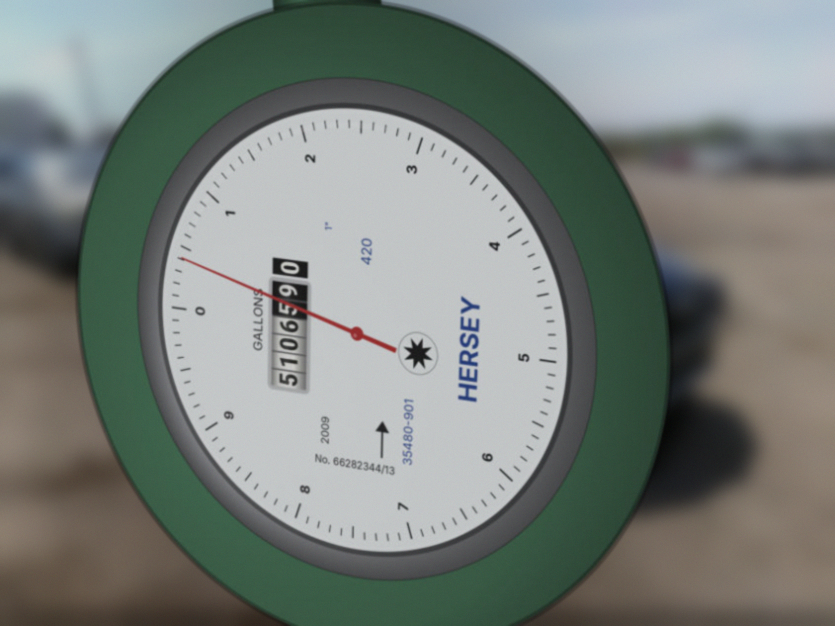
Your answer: 5106590.4,gal
